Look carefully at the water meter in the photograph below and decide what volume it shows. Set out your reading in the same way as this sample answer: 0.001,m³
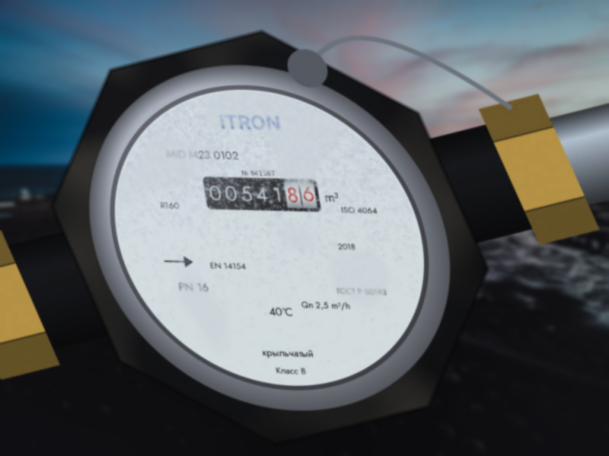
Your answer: 541.86,m³
